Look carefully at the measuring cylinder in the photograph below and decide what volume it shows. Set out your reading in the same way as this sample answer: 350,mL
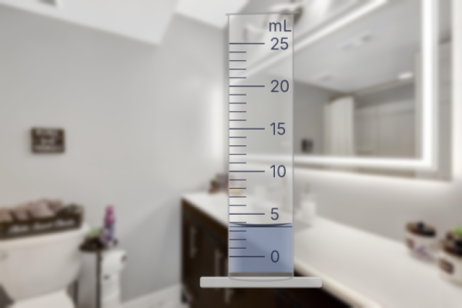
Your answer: 3.5,mL
